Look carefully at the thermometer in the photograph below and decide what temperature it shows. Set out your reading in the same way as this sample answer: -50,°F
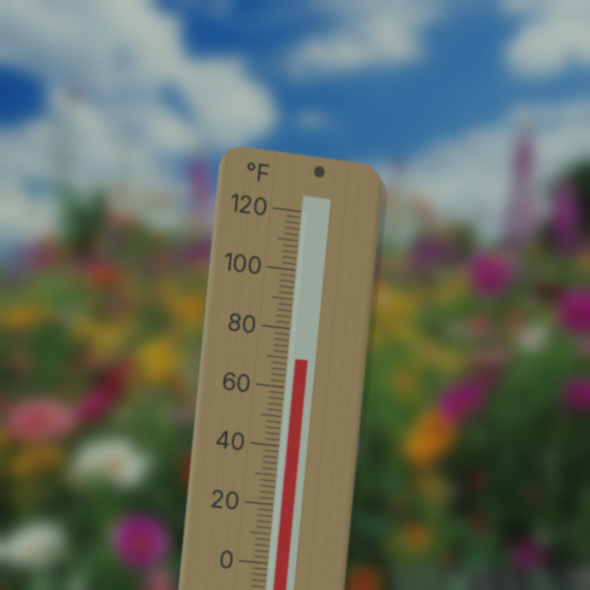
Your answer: 70,°F
